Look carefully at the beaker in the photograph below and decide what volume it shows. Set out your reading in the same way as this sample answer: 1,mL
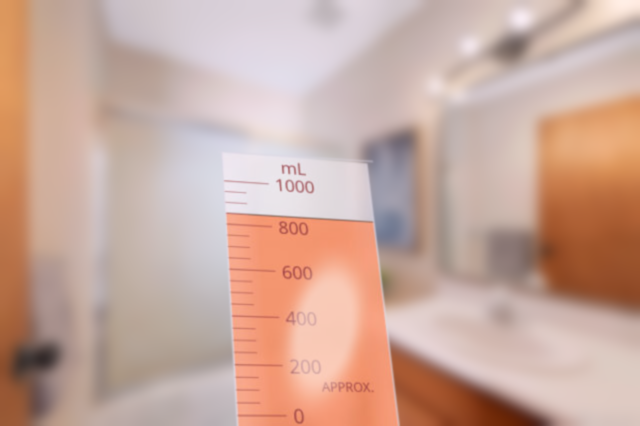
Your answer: 850,mL
